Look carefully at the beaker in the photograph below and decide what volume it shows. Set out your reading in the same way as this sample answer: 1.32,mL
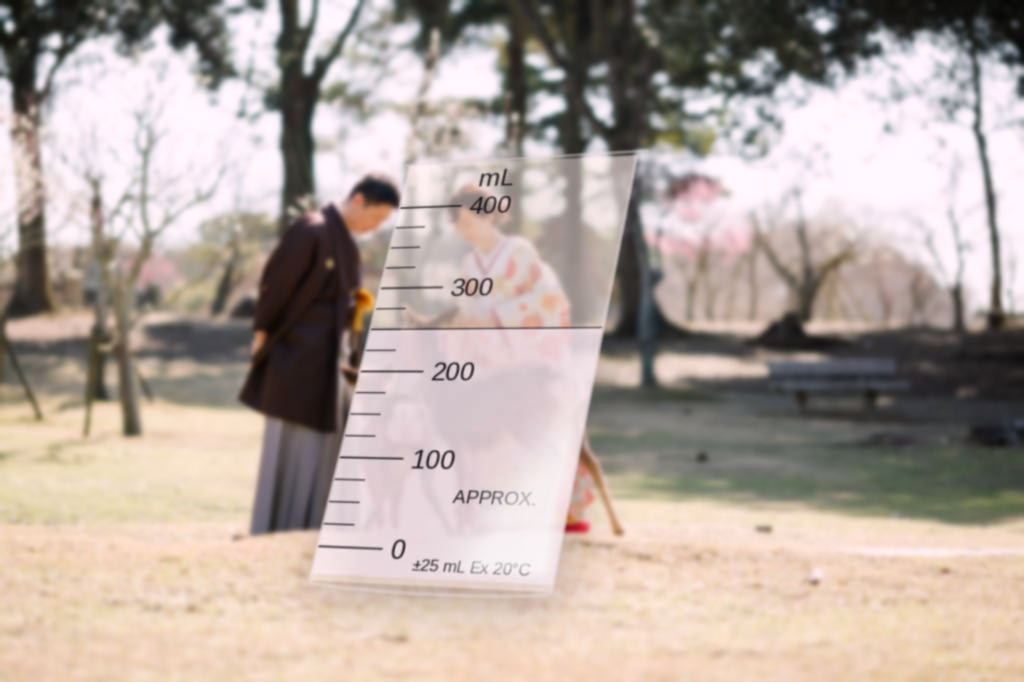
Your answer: 250,mL
